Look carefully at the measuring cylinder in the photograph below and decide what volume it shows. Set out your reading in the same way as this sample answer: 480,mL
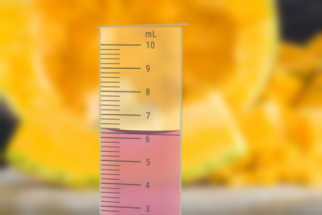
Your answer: 6.2,mL
